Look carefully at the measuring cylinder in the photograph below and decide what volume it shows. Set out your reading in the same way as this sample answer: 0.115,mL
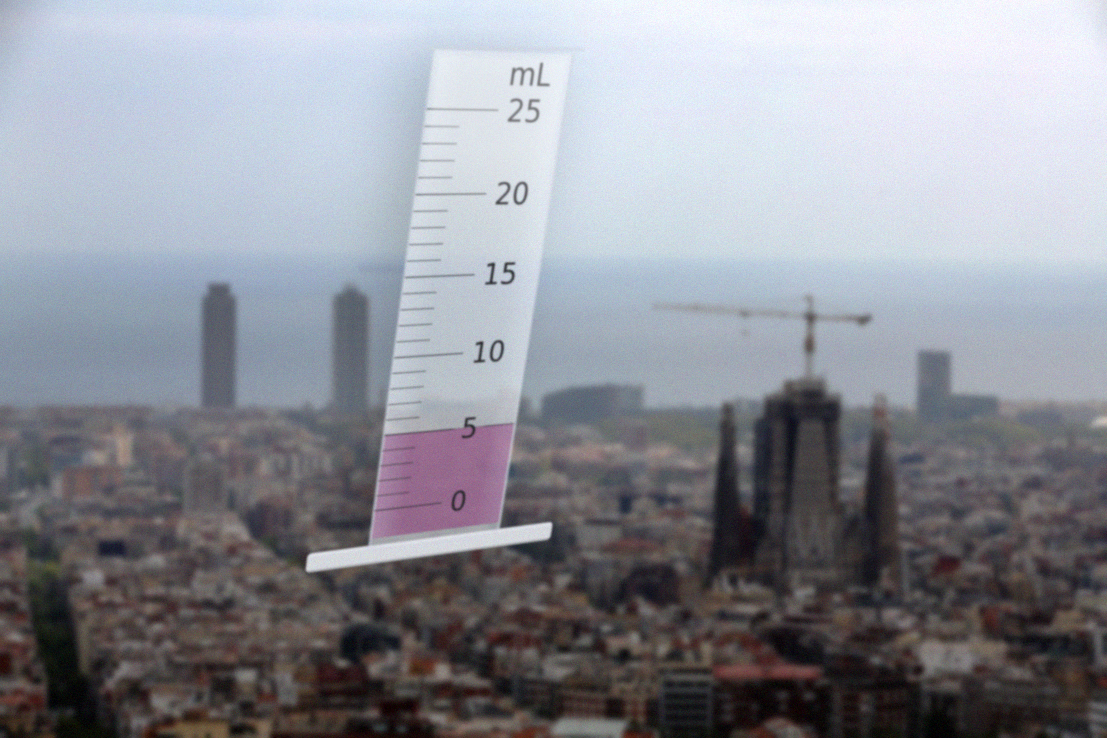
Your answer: 5,mL
